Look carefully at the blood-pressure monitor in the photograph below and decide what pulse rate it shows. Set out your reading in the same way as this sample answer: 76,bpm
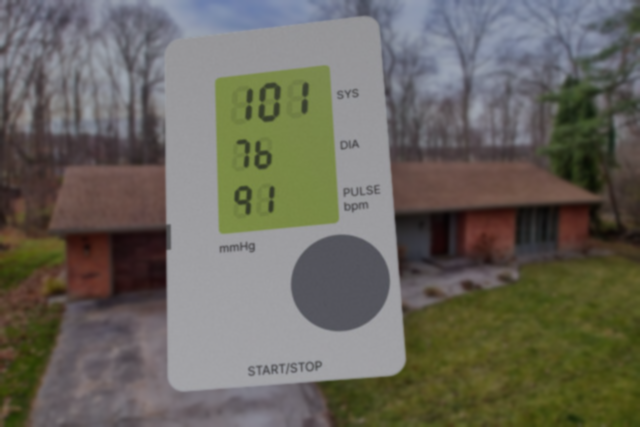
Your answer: 91,bpm
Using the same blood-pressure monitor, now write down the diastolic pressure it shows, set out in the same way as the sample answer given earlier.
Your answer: 76,mmHg
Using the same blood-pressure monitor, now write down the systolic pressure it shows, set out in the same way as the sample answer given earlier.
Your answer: 101,mmHg
